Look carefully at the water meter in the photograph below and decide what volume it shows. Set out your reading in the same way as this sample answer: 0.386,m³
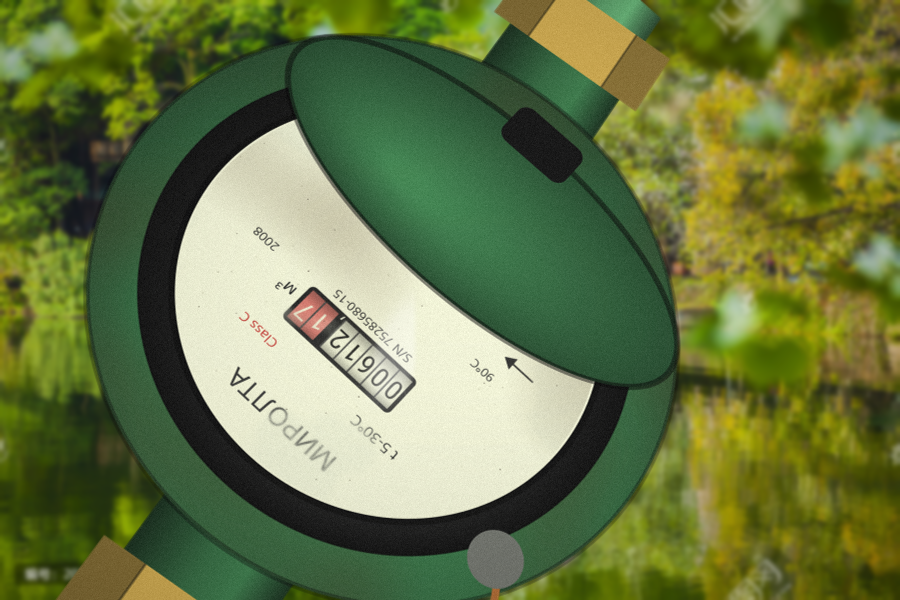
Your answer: 612.17,m³
